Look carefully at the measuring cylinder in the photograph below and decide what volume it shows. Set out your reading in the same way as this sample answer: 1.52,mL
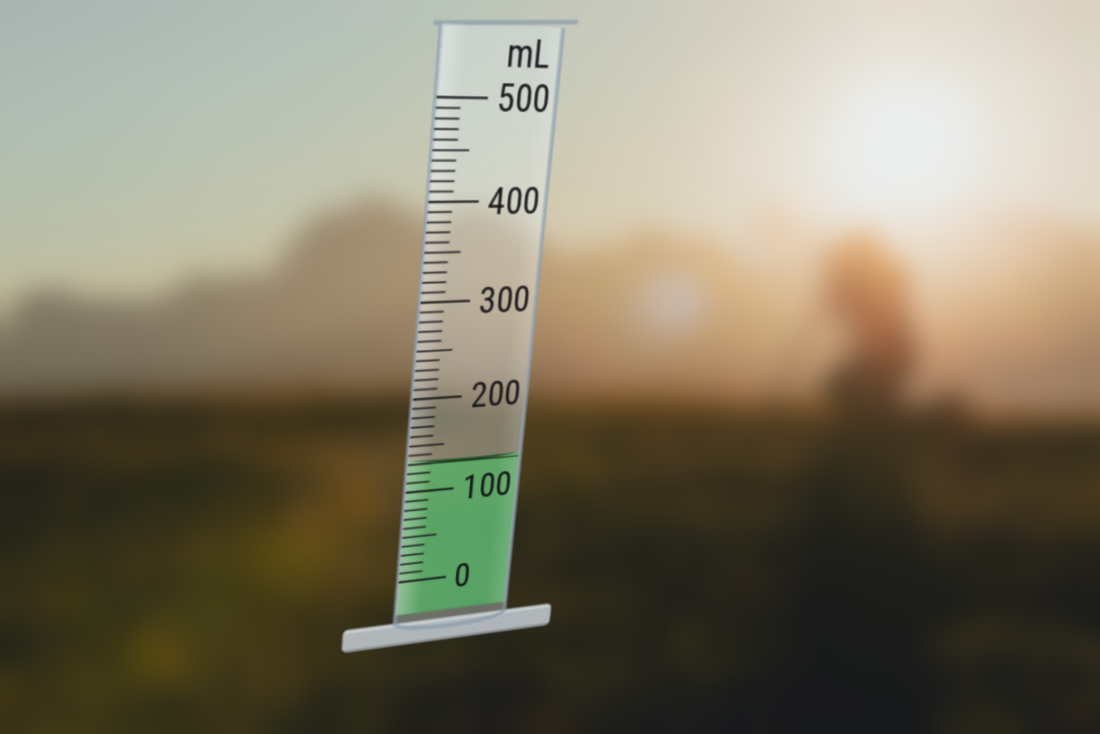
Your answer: 130,mL
